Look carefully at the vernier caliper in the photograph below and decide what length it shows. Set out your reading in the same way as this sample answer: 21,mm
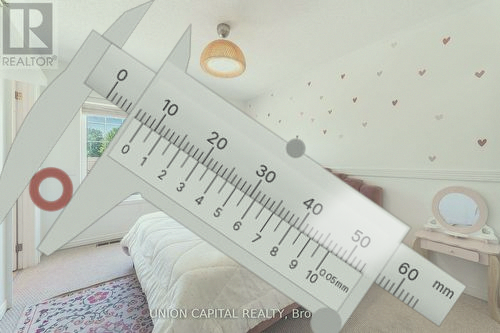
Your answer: 7.6,mm
